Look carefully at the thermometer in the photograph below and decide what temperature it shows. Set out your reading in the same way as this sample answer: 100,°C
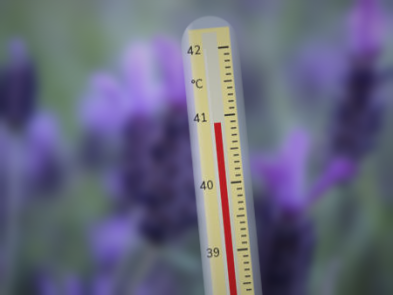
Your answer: 40.9,°C
